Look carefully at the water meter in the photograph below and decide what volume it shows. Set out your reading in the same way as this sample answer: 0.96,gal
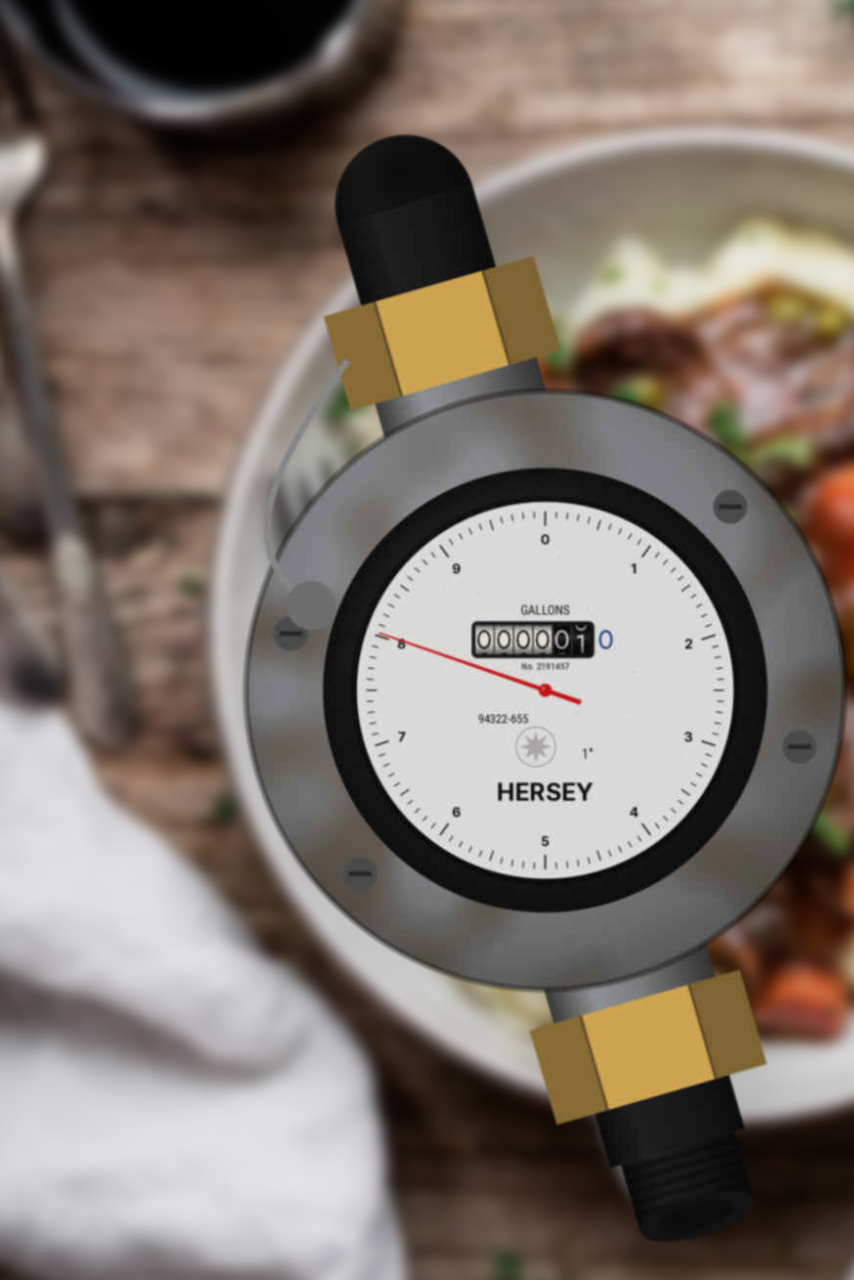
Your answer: 8.0,gal
